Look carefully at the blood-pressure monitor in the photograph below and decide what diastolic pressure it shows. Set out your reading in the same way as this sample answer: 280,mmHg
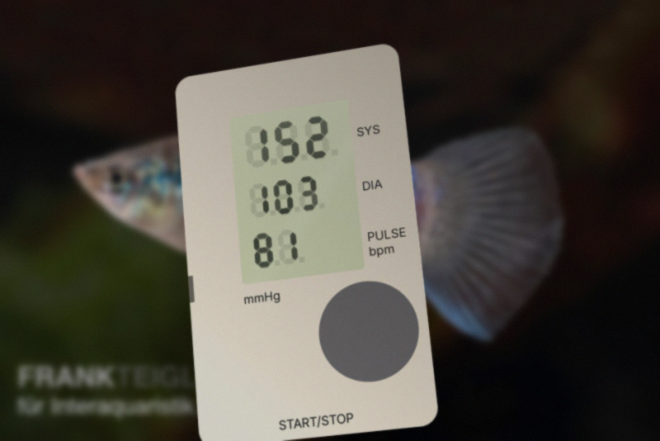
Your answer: 103,mmHg
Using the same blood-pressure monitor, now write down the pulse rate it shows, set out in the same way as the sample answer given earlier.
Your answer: 81,bpm
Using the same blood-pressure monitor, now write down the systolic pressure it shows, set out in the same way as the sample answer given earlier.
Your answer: 152,mmHg
